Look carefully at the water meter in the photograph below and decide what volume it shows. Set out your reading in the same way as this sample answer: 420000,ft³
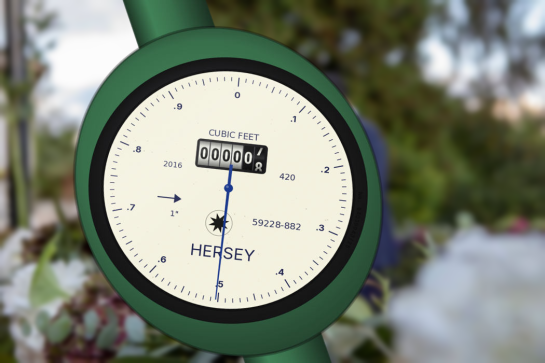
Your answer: 7.50,ft³
